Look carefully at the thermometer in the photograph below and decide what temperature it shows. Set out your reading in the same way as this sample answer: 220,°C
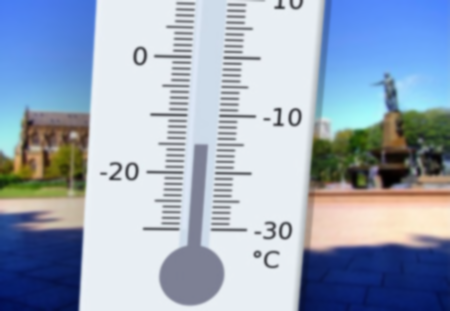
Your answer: -15,°C
